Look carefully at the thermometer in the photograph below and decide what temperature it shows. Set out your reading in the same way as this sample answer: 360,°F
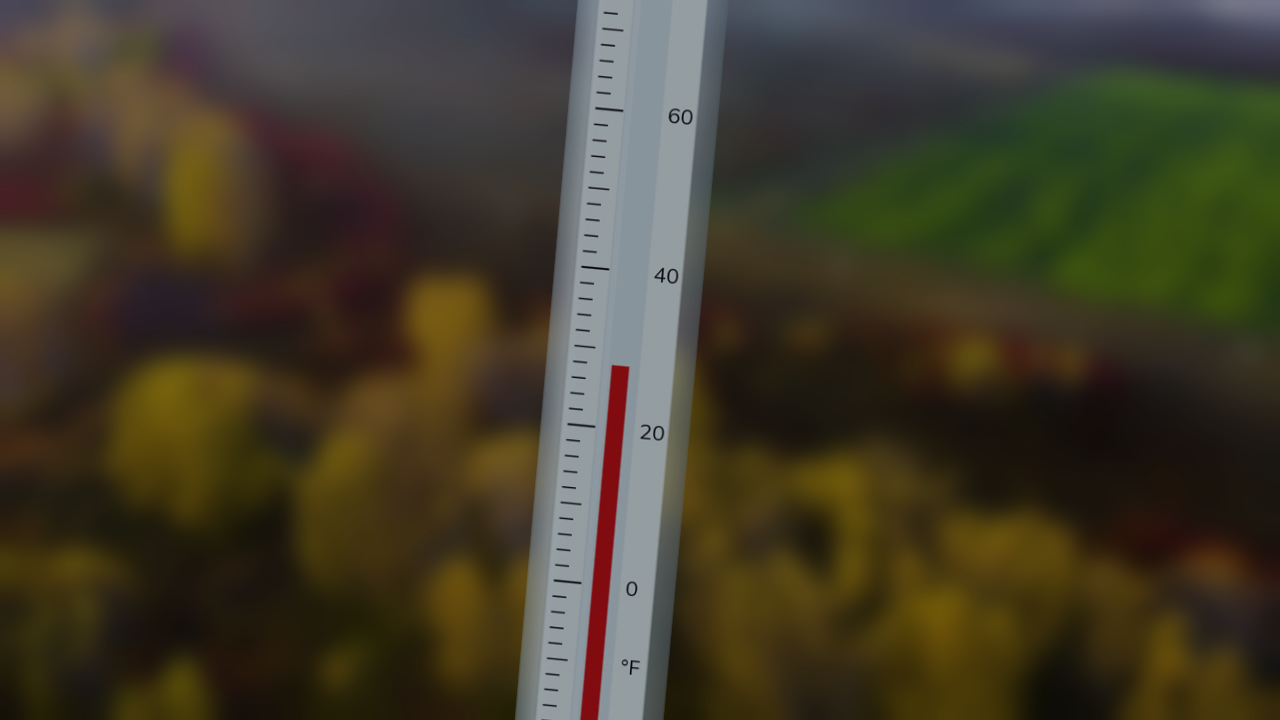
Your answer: 28,°F
